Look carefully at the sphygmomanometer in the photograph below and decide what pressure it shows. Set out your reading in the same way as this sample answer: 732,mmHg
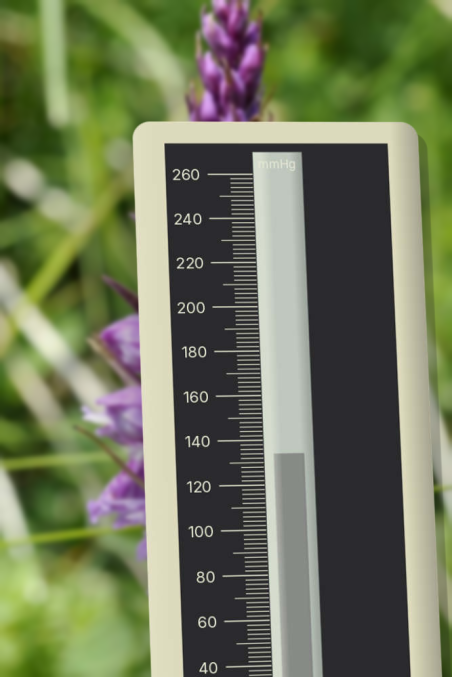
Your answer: 134,mmHg
